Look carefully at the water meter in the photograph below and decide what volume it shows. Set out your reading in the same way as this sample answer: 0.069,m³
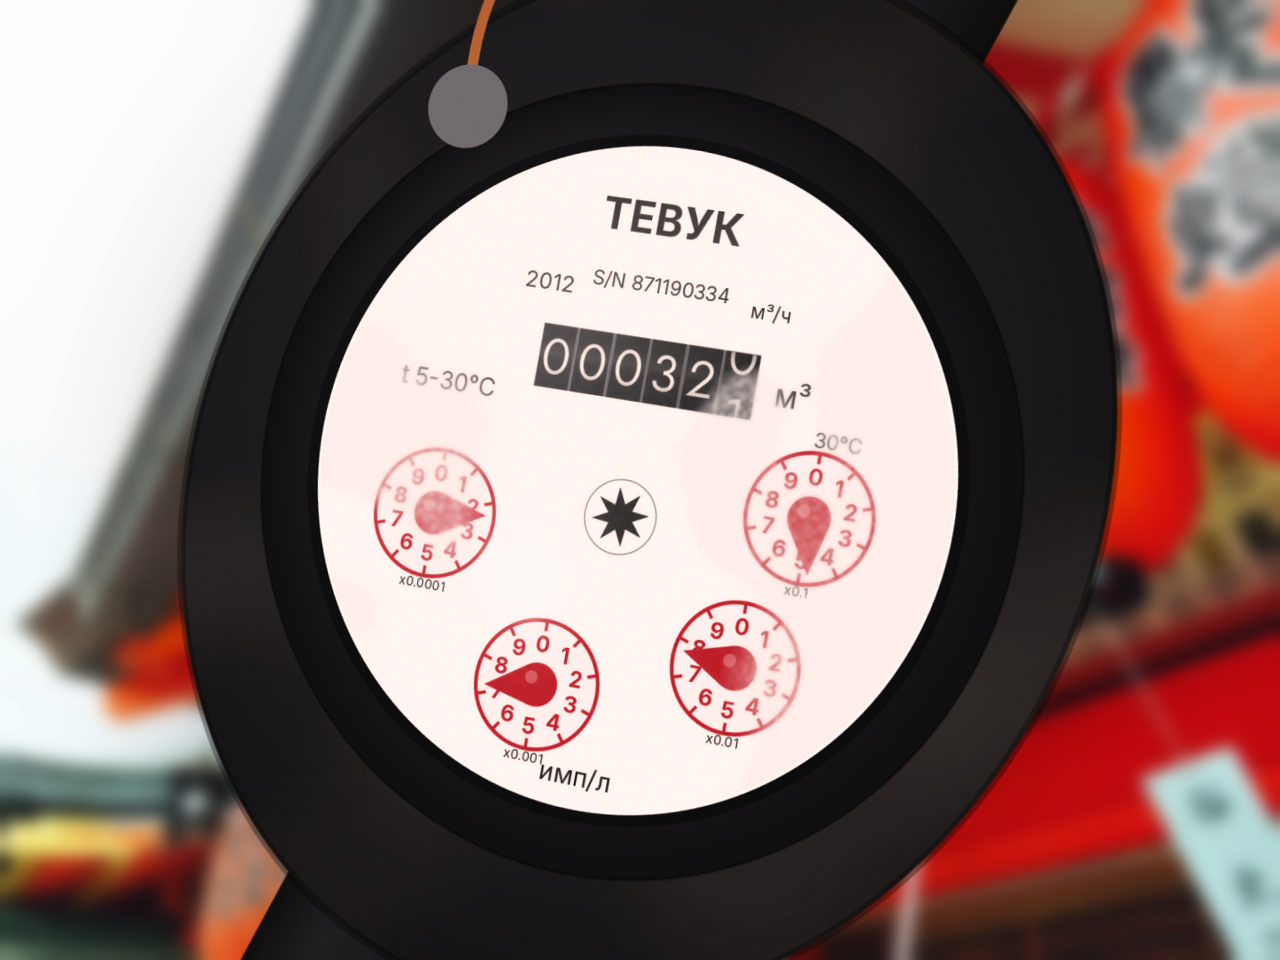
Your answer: 320.4772,m³
